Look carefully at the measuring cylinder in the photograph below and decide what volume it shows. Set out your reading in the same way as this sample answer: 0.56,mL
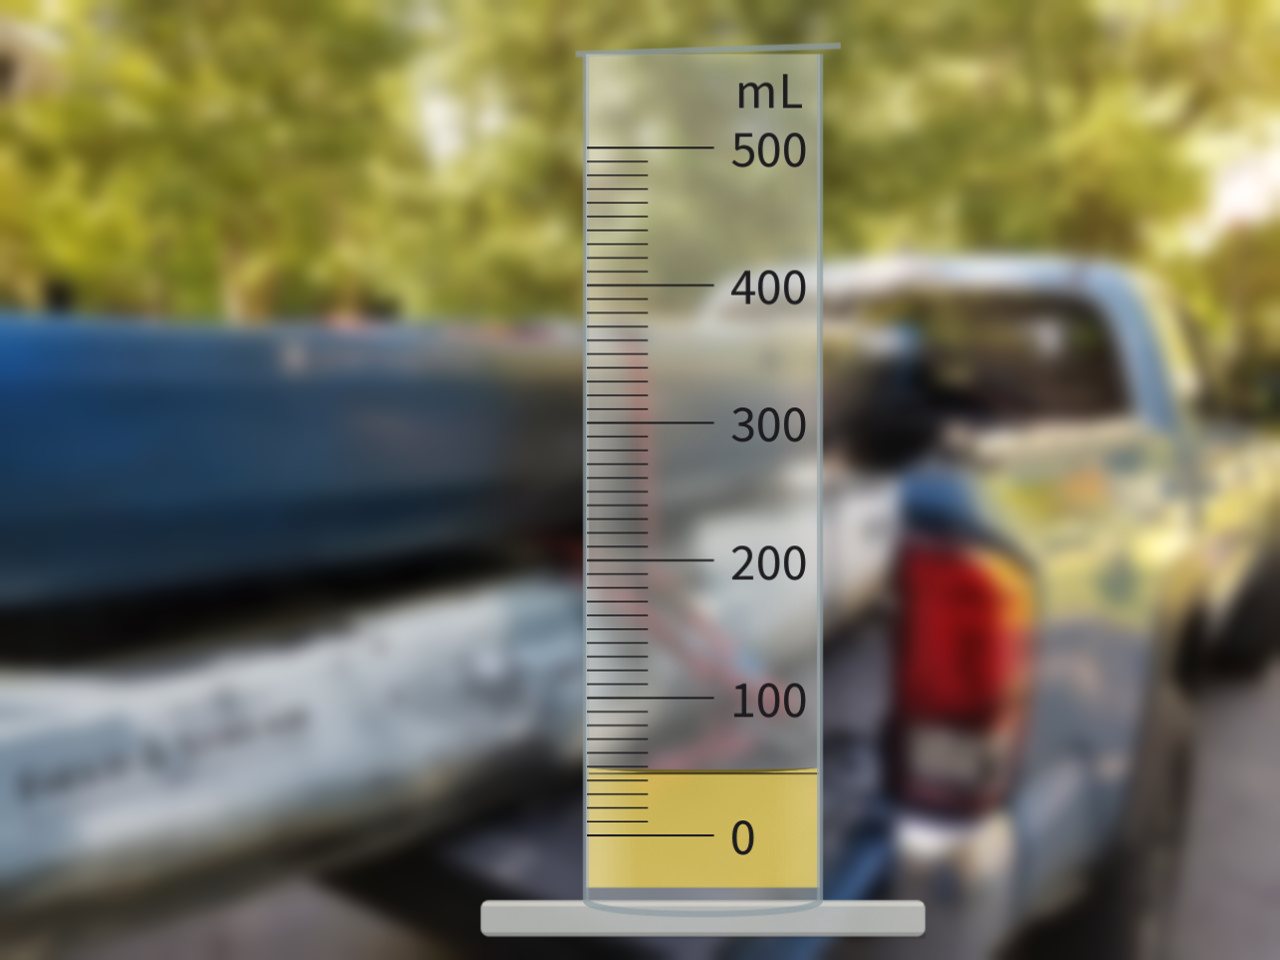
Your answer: 45,mL
